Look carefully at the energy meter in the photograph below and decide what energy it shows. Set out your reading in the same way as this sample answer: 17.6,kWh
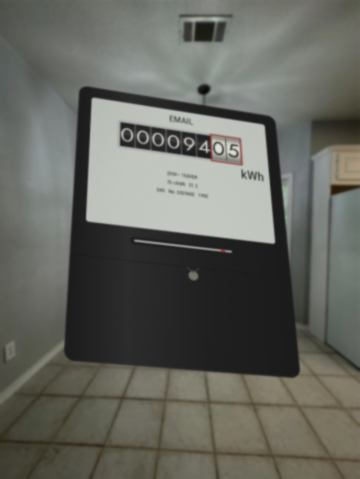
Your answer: 94.05,kWh
